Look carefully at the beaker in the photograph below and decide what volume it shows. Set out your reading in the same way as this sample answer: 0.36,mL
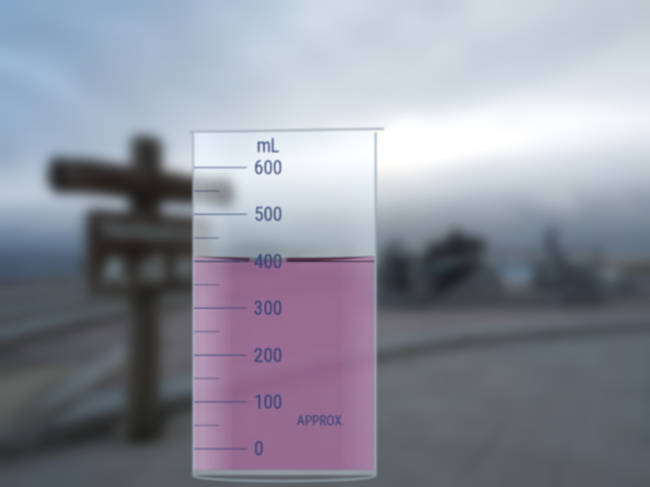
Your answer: 400,mL
